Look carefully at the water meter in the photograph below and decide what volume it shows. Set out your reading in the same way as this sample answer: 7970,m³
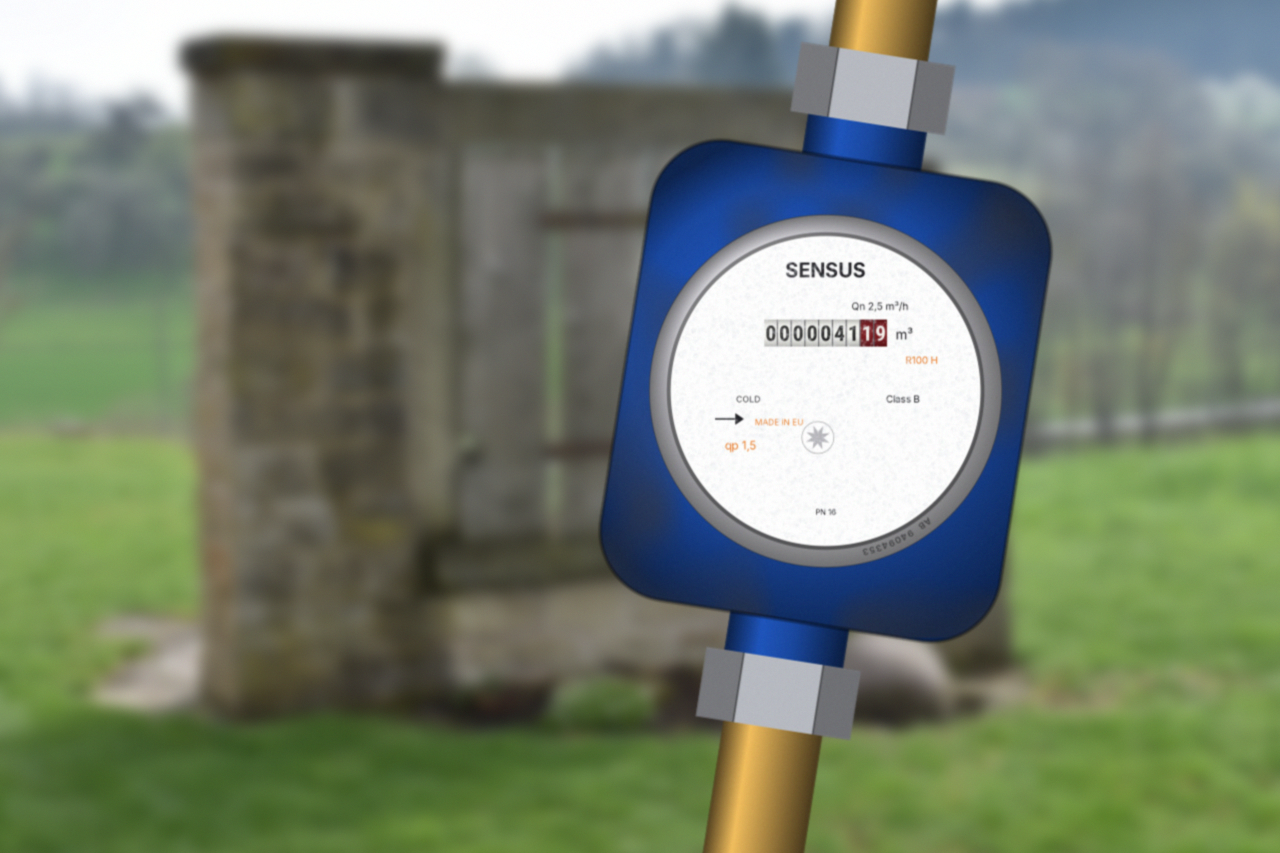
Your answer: 41.19,m³
